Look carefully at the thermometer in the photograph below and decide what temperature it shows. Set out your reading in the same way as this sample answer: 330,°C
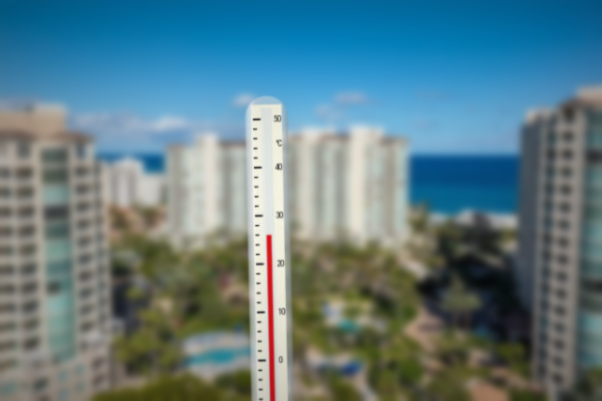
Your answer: 26,°C
